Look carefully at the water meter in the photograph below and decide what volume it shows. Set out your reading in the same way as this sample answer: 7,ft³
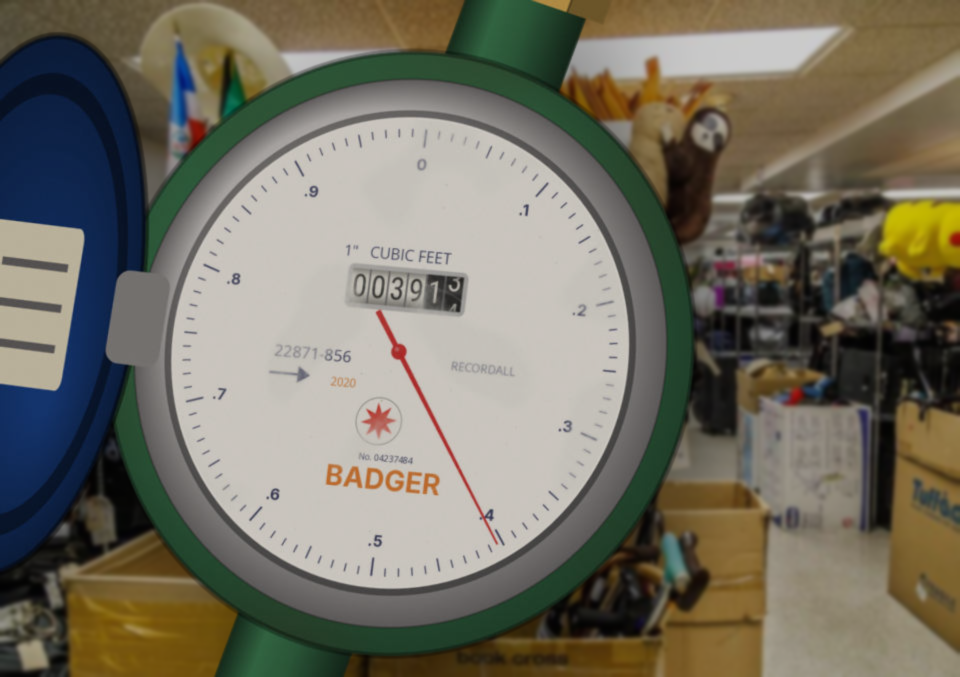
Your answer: 3913.40,ft³
